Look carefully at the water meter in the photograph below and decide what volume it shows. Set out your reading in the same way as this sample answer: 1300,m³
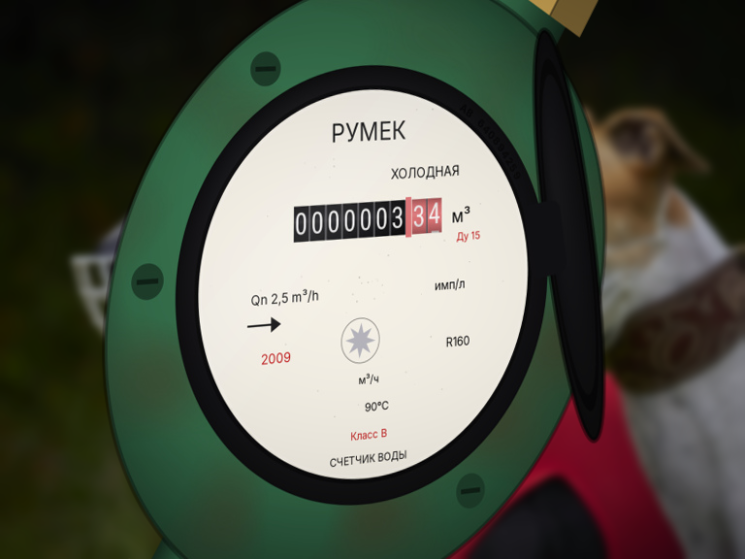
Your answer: 3.34,m³
